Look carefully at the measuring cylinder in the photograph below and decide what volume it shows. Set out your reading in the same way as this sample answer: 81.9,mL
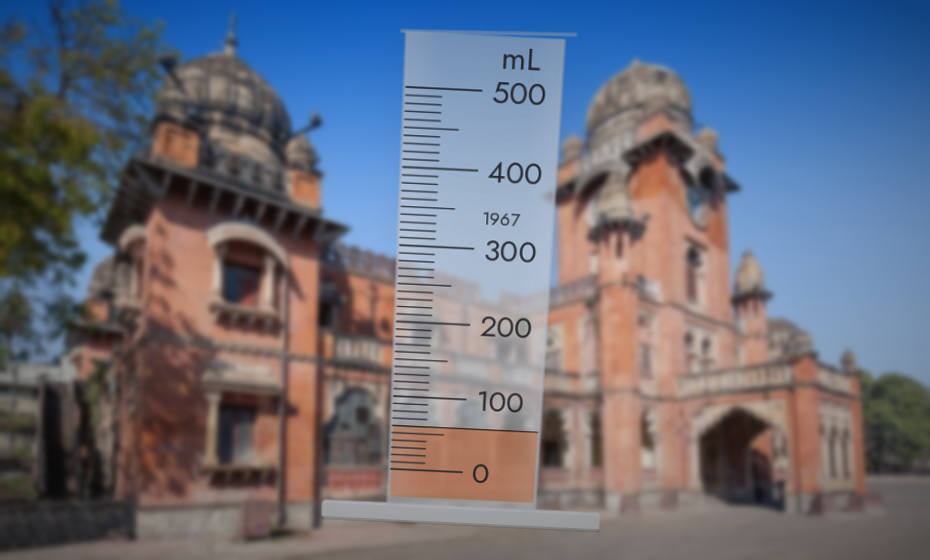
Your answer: 60,mL
